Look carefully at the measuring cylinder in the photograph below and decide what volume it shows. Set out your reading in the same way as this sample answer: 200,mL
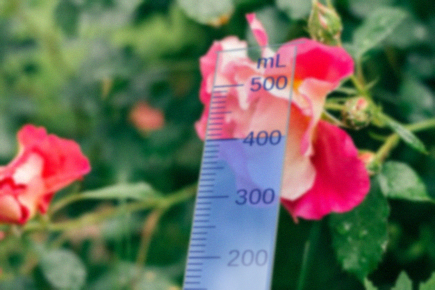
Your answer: 400,mL
